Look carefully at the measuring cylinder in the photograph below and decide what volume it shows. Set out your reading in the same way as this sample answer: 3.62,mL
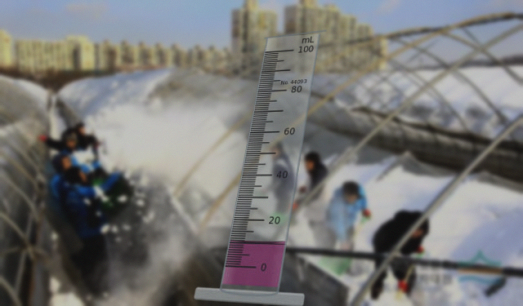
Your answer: 10,mL
